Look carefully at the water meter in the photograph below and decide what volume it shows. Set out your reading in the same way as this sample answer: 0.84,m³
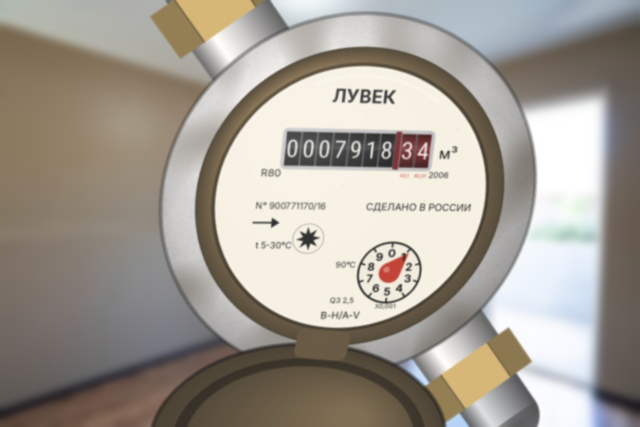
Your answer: 7918.341,m³
